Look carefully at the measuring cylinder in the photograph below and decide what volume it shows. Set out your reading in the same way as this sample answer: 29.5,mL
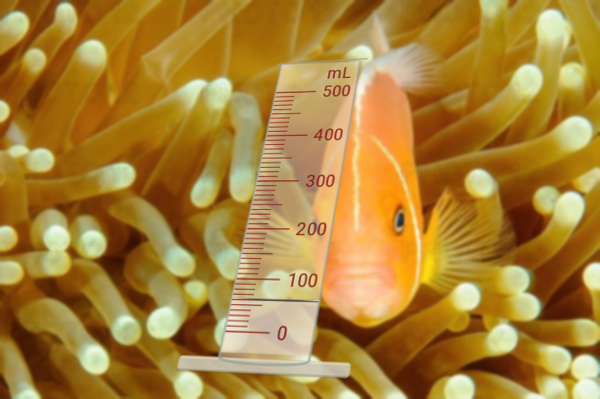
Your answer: 60,mL
